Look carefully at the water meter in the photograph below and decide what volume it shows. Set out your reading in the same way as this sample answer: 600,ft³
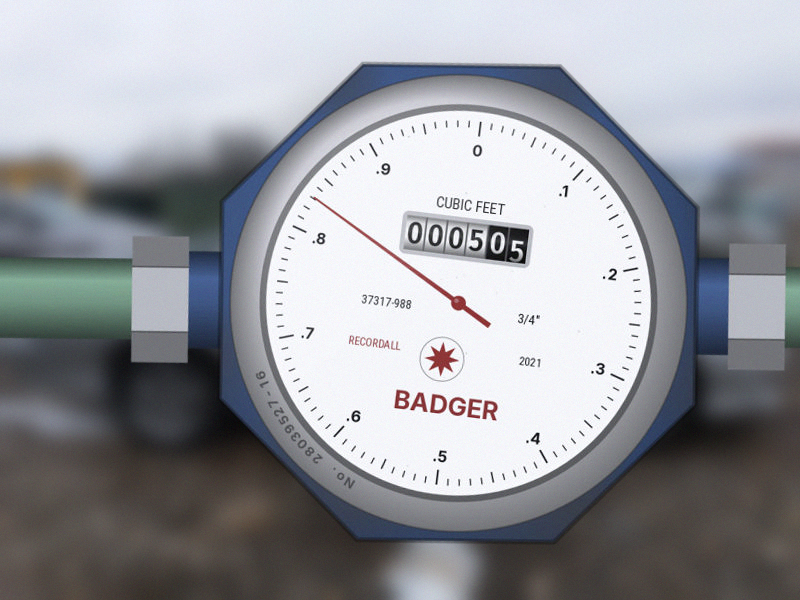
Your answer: 504.83,ft³
